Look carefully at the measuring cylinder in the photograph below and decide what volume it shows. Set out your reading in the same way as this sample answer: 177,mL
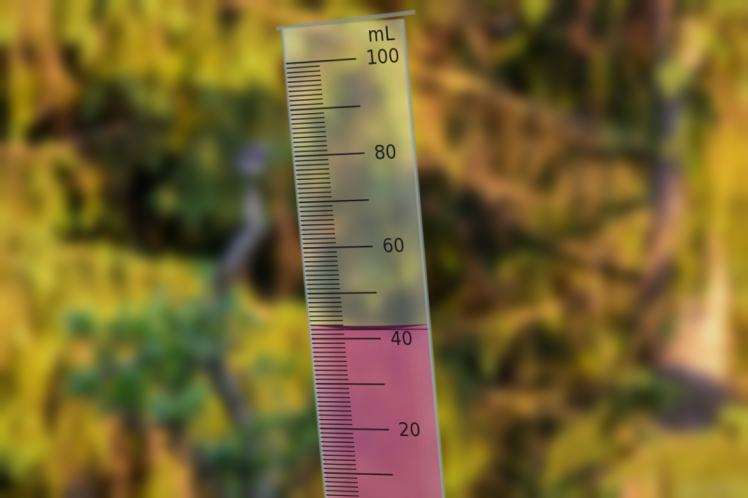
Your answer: 42,mL
